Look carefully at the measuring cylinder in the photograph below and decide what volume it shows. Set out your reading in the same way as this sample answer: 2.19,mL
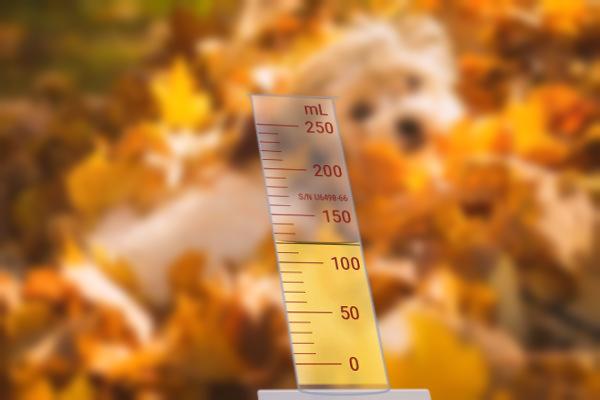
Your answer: 120,mL
